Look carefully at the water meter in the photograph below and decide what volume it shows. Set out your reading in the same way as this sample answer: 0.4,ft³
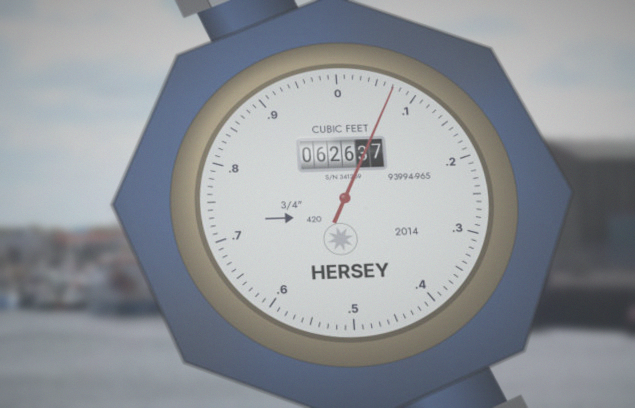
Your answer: 62637.07,ft³
